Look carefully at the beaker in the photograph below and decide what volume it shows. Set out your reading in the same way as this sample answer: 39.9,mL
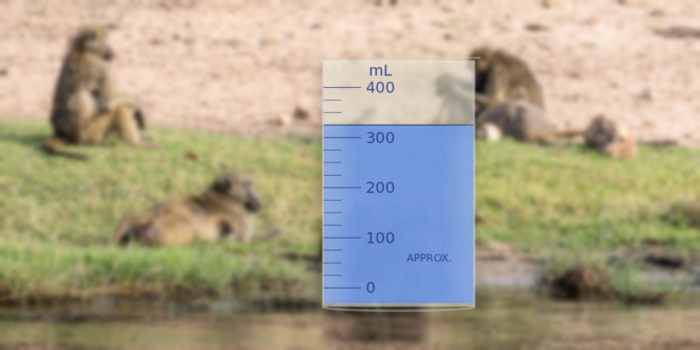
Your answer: 325,mL
